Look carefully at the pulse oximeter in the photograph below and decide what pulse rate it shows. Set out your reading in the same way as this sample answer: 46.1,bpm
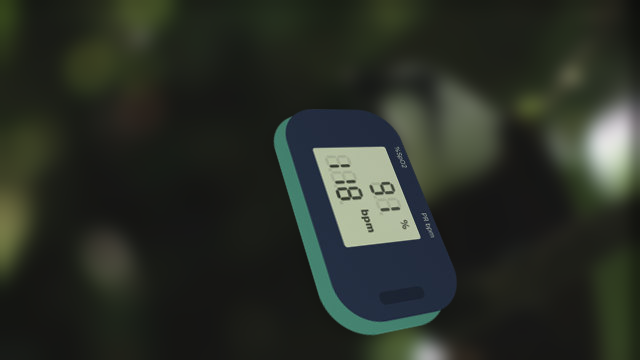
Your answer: 118,bpm
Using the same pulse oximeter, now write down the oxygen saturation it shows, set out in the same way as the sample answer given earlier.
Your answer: 91,%
